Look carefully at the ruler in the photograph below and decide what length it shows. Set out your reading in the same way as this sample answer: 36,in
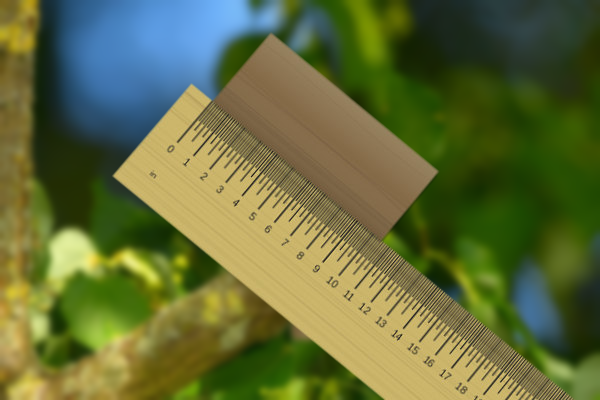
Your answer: 10.5,in
